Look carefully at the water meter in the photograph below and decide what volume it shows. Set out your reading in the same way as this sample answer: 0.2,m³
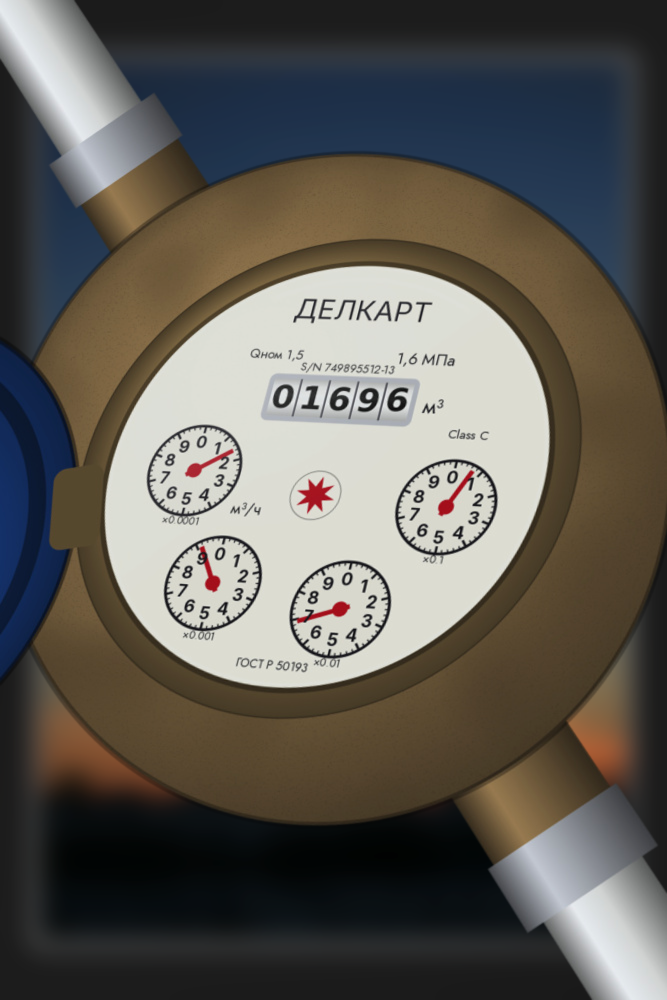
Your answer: 1696.0691,m³
